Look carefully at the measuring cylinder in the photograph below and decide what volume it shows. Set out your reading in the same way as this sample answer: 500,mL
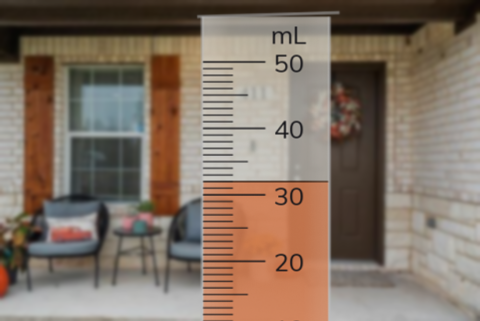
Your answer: 32,mL
